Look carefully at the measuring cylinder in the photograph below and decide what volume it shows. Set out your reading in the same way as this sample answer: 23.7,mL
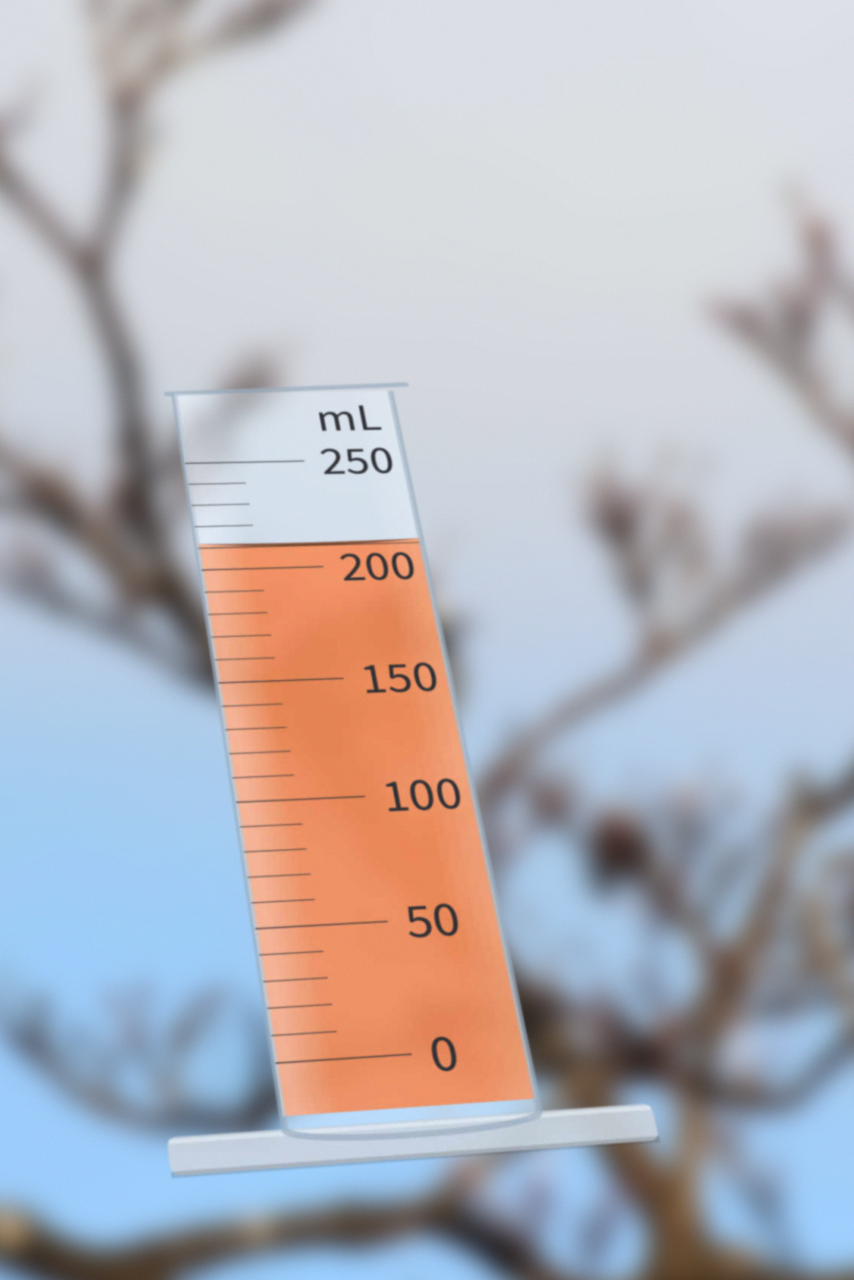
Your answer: 210,mL
